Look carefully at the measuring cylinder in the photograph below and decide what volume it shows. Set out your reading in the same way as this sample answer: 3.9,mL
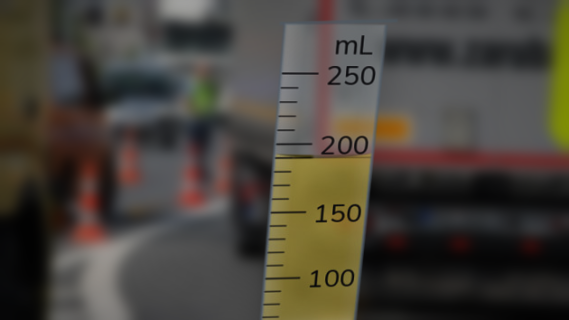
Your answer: 190,mL
